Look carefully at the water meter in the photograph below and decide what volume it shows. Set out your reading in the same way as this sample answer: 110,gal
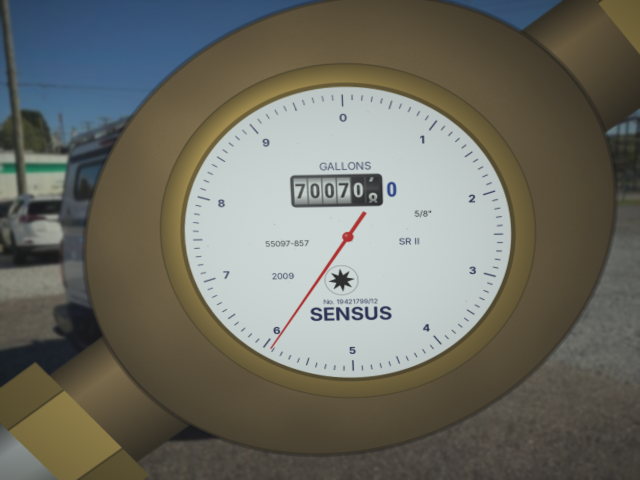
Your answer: 7007075.9,gal
